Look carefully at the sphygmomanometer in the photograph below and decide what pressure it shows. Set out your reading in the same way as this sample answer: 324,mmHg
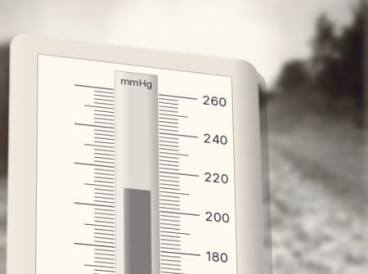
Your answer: 210,mmHg
